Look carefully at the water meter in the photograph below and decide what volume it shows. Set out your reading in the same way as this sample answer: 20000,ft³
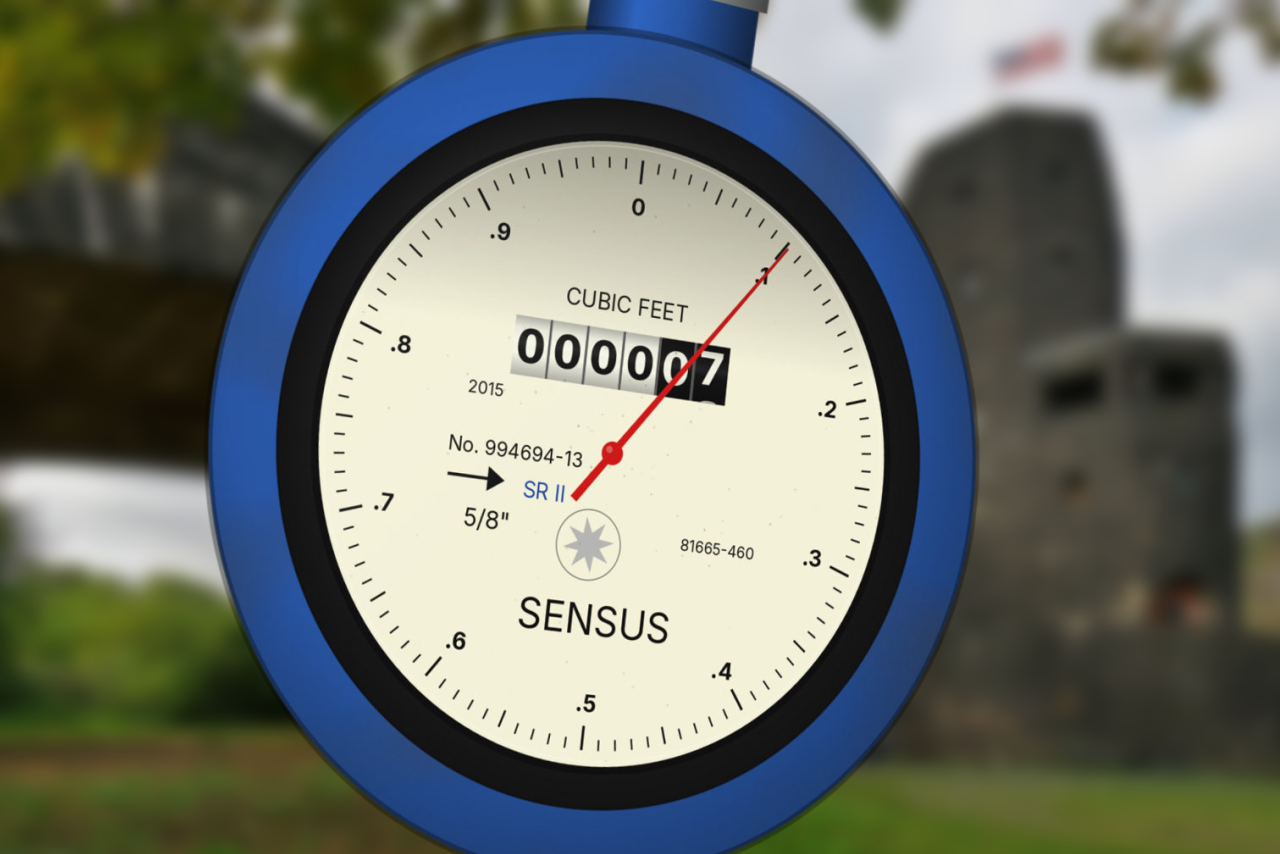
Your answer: 7.10,ft³
